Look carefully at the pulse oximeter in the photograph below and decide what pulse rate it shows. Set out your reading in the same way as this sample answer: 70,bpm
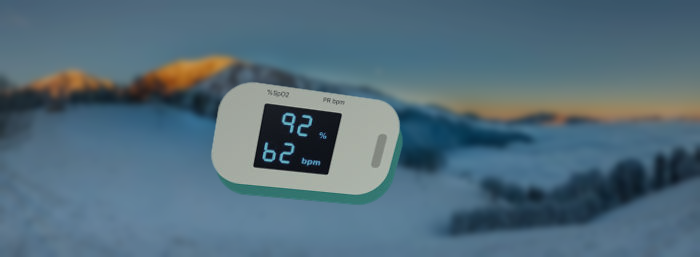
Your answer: 62,bpm
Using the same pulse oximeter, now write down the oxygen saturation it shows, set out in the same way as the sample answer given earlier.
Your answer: 92,%
